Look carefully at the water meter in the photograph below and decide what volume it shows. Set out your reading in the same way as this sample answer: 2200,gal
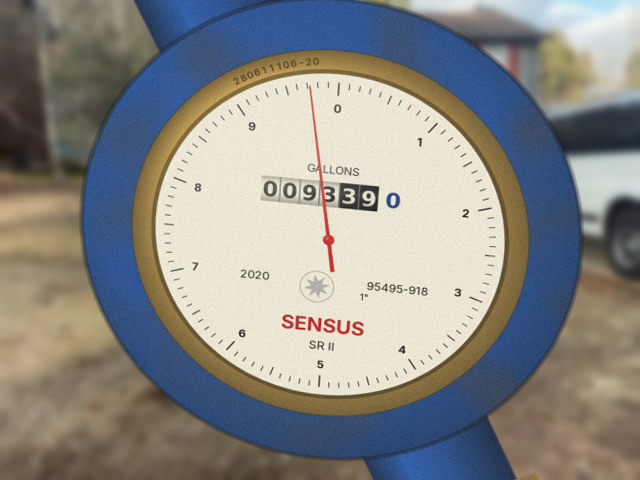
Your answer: 93389.7,gal
